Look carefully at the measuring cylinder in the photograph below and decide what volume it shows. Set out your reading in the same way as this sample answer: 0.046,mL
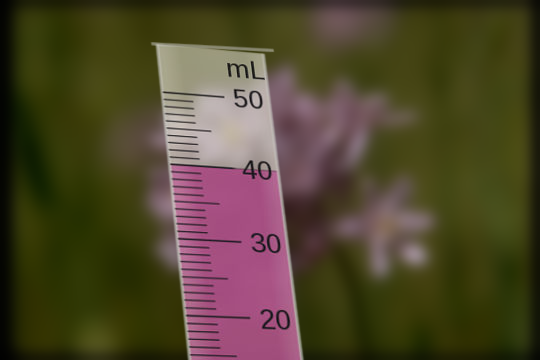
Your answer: 40,mL
